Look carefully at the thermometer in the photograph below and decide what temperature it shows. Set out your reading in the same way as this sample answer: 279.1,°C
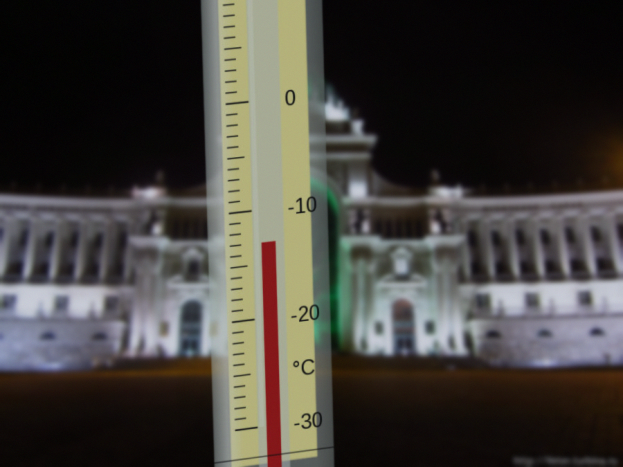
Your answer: -13,°C
